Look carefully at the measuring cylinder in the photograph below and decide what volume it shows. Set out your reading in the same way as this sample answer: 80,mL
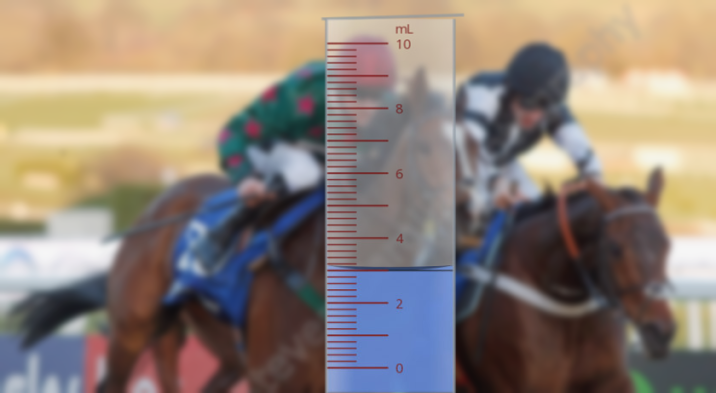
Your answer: 3,mL
